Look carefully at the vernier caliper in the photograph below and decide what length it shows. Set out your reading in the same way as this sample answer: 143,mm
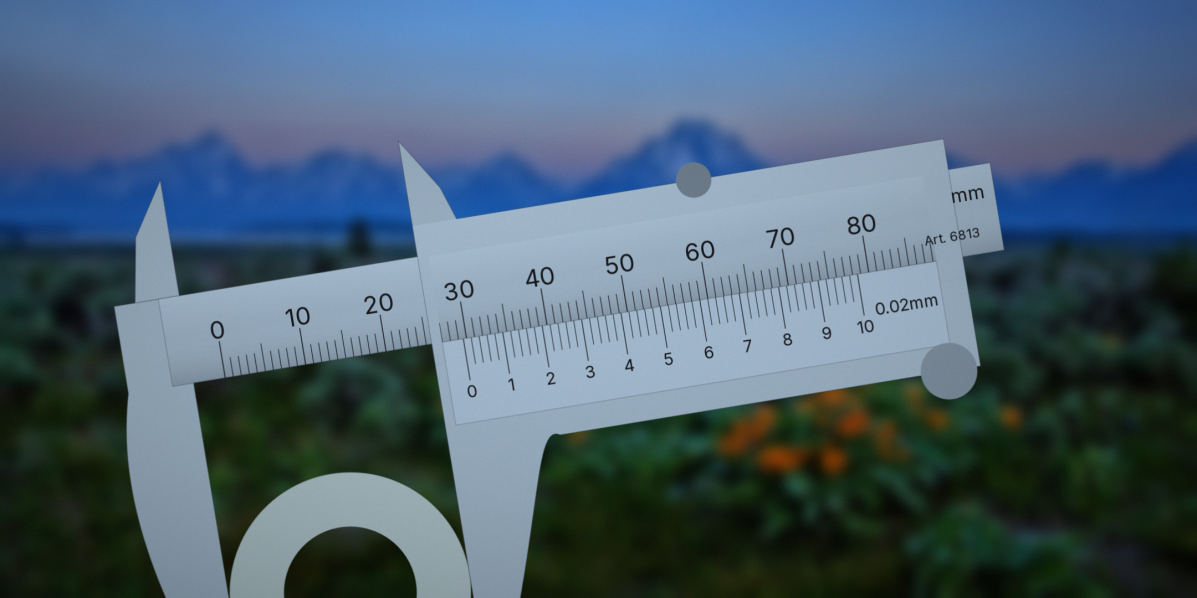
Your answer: 29.6,mm
